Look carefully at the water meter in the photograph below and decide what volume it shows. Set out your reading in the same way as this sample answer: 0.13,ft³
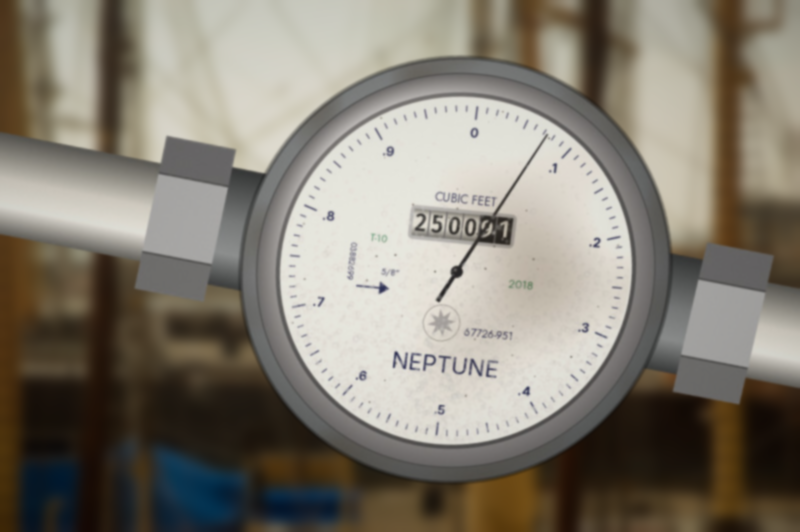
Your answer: 250091.07,ft³
